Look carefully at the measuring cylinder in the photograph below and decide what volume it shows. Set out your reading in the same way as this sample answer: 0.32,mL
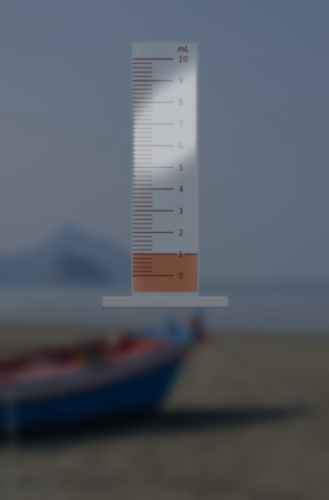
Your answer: 1,mL
